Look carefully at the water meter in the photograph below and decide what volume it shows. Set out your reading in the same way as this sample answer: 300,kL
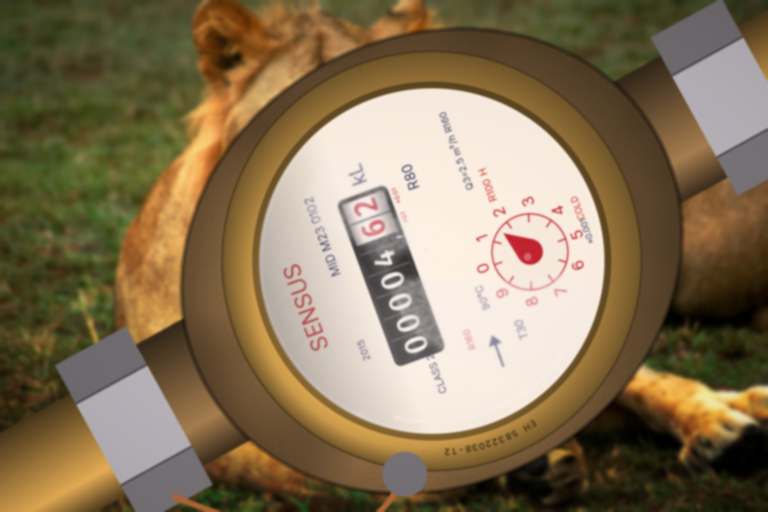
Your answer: 4.621,kL
